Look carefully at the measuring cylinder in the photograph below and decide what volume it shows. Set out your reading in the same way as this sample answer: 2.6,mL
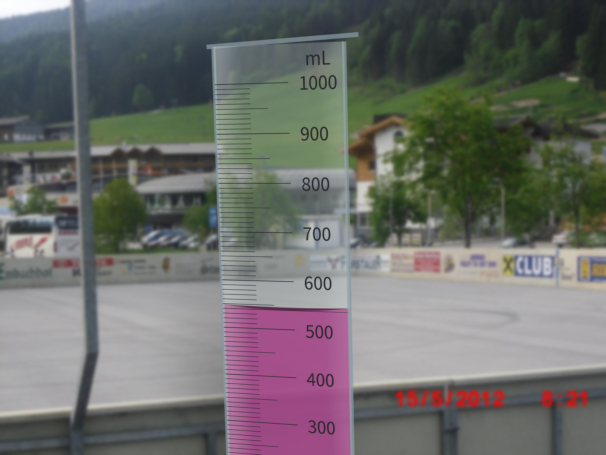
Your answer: 540,mL
